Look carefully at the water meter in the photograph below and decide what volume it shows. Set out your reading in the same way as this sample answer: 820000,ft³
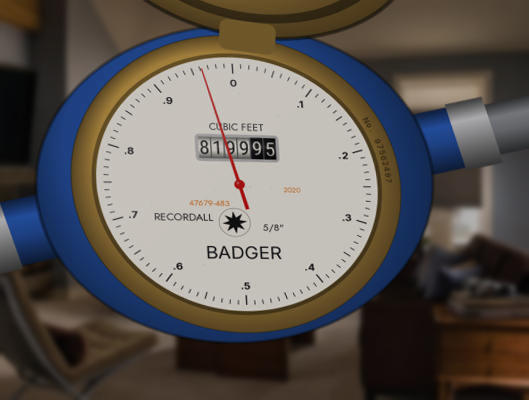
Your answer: 819994.96,ft³
